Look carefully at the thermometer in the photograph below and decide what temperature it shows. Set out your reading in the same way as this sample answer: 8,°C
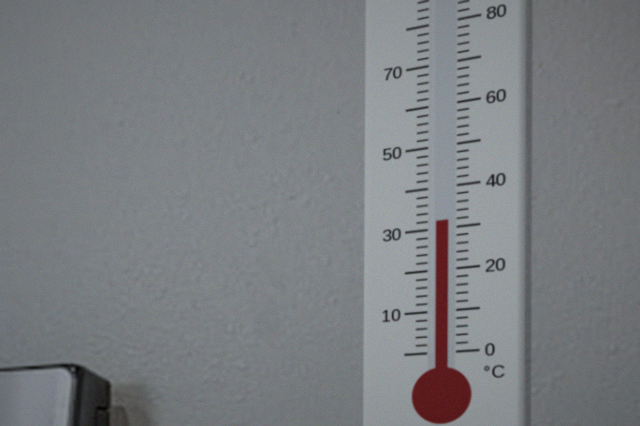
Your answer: 32,°C
